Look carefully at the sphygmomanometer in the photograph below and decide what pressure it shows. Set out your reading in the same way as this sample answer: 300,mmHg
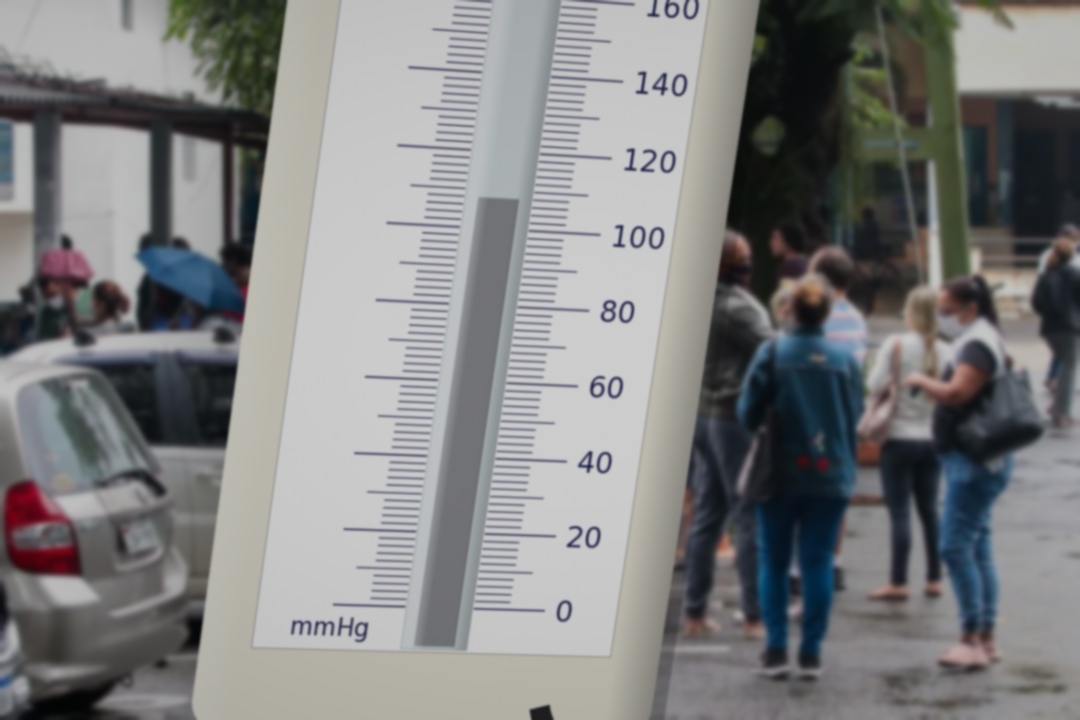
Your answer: 108,mmHg
